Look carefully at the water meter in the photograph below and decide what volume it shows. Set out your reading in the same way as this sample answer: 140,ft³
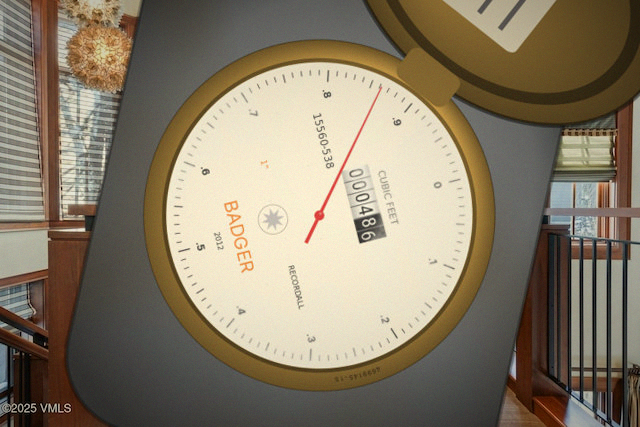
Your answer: 485.86,ft³
